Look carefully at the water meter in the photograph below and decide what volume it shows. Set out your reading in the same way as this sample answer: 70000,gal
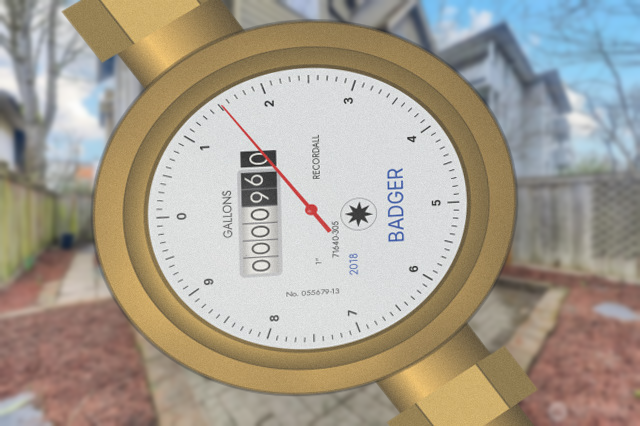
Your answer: 961.5,gal
